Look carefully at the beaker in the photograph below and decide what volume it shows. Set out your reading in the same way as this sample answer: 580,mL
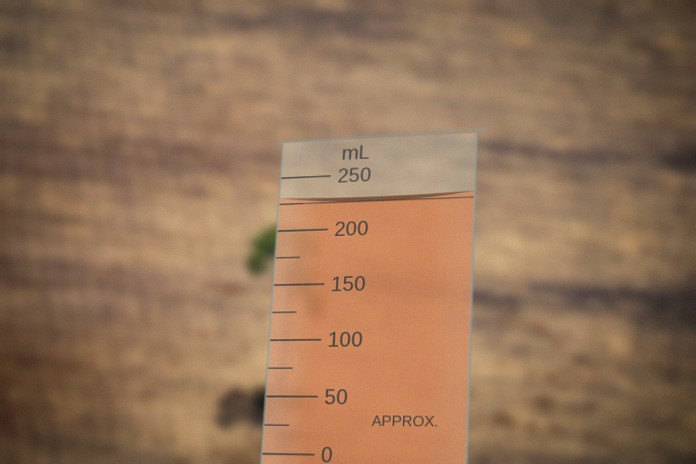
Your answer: 225,mL
